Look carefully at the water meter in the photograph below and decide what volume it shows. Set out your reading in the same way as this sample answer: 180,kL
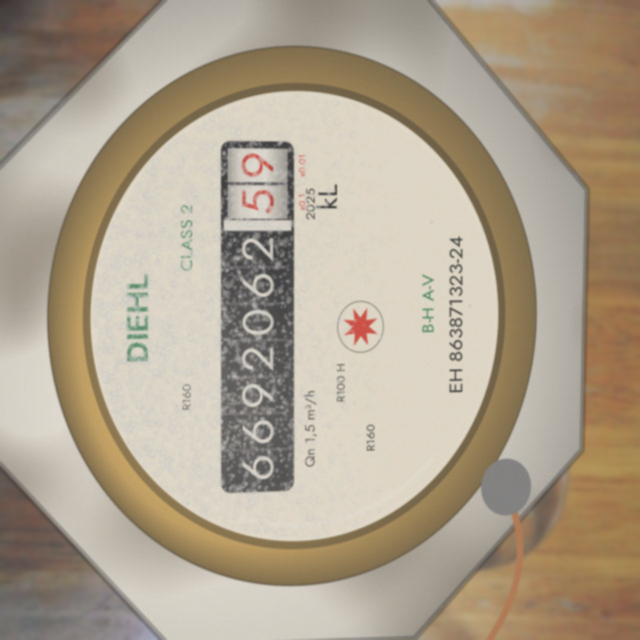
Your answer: 6692062.59,kL
